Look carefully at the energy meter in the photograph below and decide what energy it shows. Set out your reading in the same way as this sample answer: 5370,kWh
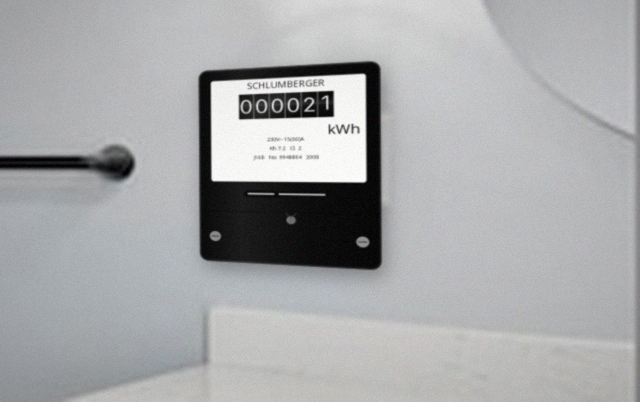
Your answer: 21,kWh
